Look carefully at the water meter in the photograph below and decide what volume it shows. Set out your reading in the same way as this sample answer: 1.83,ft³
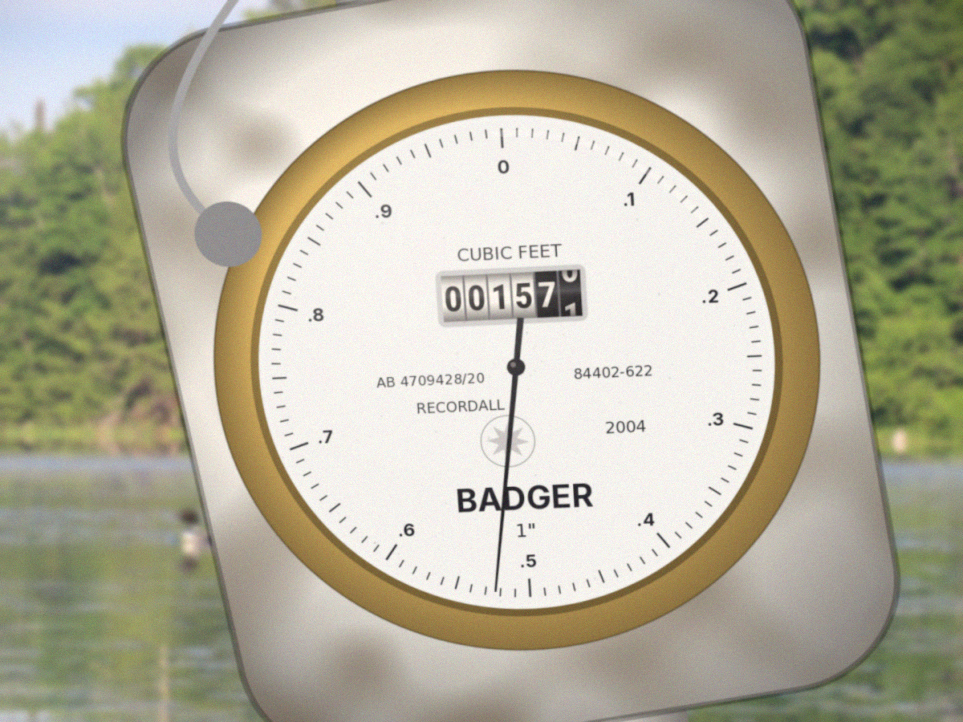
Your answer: 1570.52,ft³
